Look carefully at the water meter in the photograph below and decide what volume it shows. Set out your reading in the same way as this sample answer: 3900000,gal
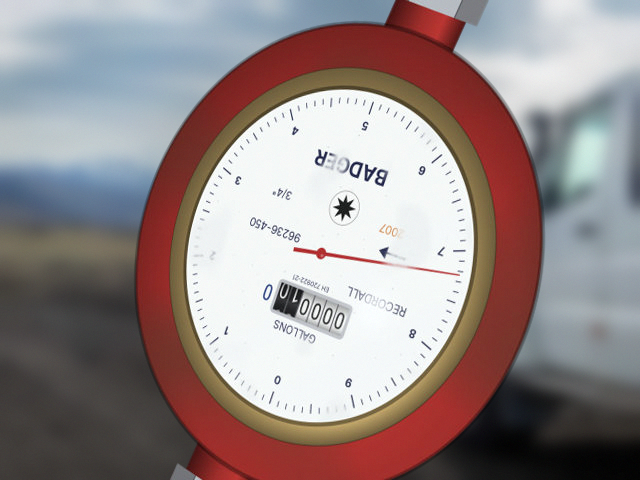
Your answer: 97.2,gal
